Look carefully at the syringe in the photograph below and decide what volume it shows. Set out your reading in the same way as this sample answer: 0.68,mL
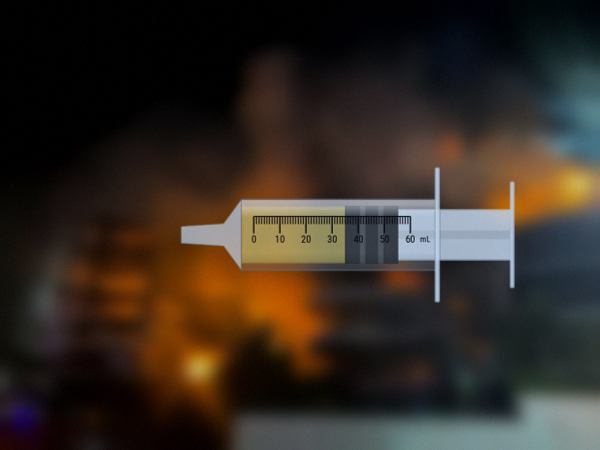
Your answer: 35,mL
